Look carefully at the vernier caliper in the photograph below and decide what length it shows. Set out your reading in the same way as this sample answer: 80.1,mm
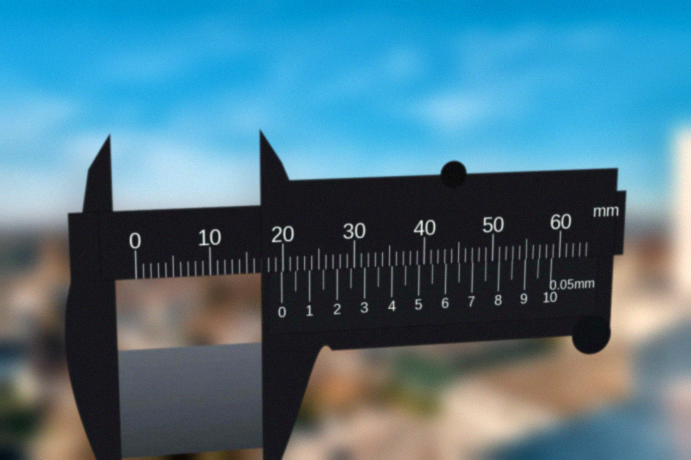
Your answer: 19.8,mm
